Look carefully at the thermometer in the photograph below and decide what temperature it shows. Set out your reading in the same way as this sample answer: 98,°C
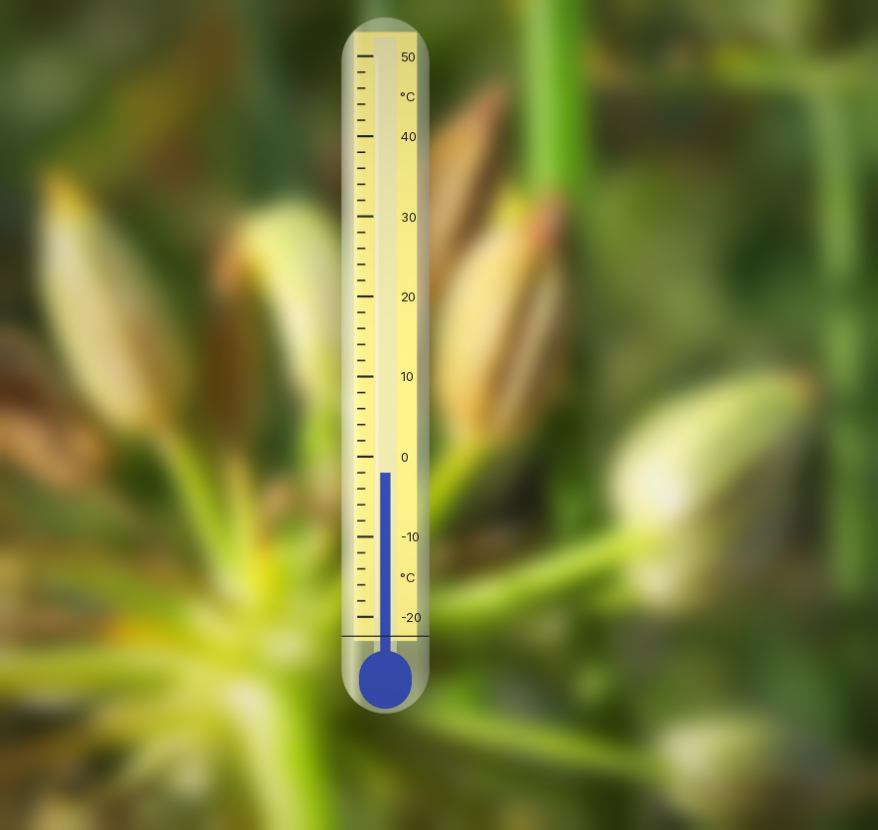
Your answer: -2,°C
